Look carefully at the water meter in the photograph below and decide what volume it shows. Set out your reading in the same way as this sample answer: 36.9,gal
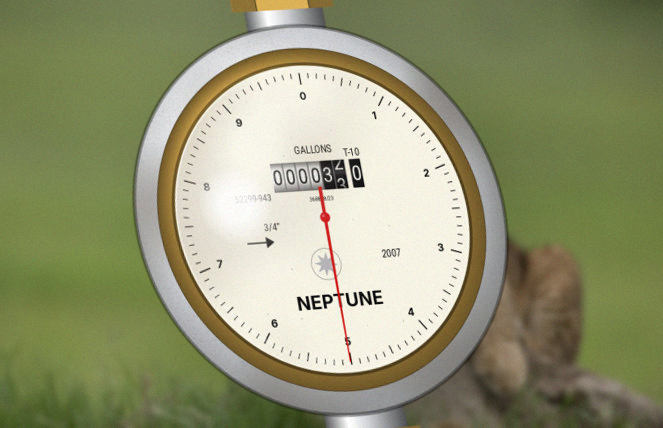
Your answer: 325.0,gal
